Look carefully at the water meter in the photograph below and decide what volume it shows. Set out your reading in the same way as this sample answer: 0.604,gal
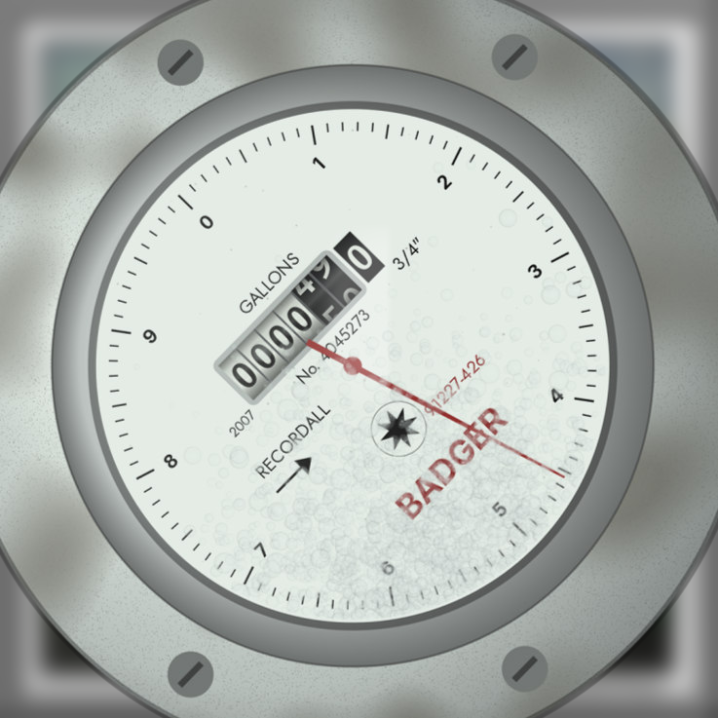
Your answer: 494.5,gal
